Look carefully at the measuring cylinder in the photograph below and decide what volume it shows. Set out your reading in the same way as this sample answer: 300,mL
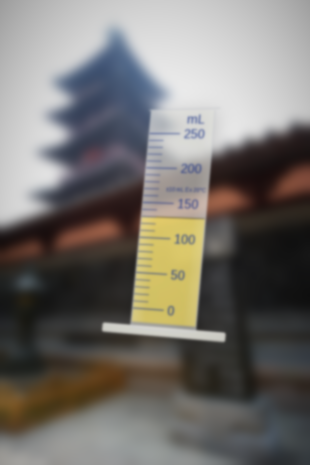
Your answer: 130,mL
